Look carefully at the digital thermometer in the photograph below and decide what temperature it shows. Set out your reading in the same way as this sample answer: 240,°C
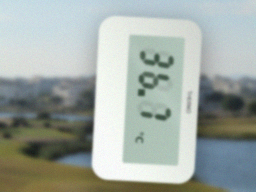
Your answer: 36.7,°C
